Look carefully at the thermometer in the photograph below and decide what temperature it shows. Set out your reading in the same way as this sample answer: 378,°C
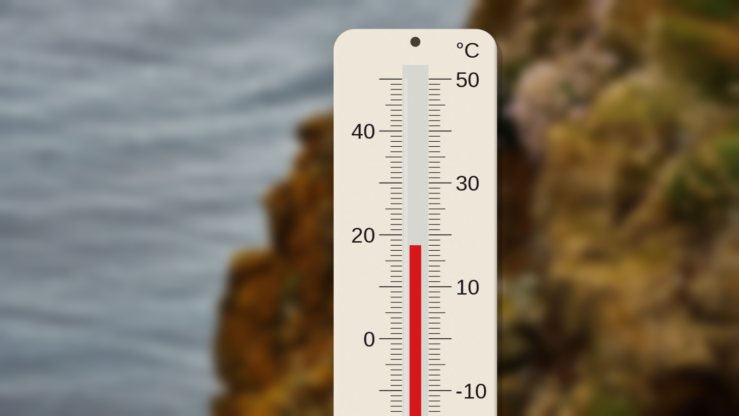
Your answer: 18,°C
